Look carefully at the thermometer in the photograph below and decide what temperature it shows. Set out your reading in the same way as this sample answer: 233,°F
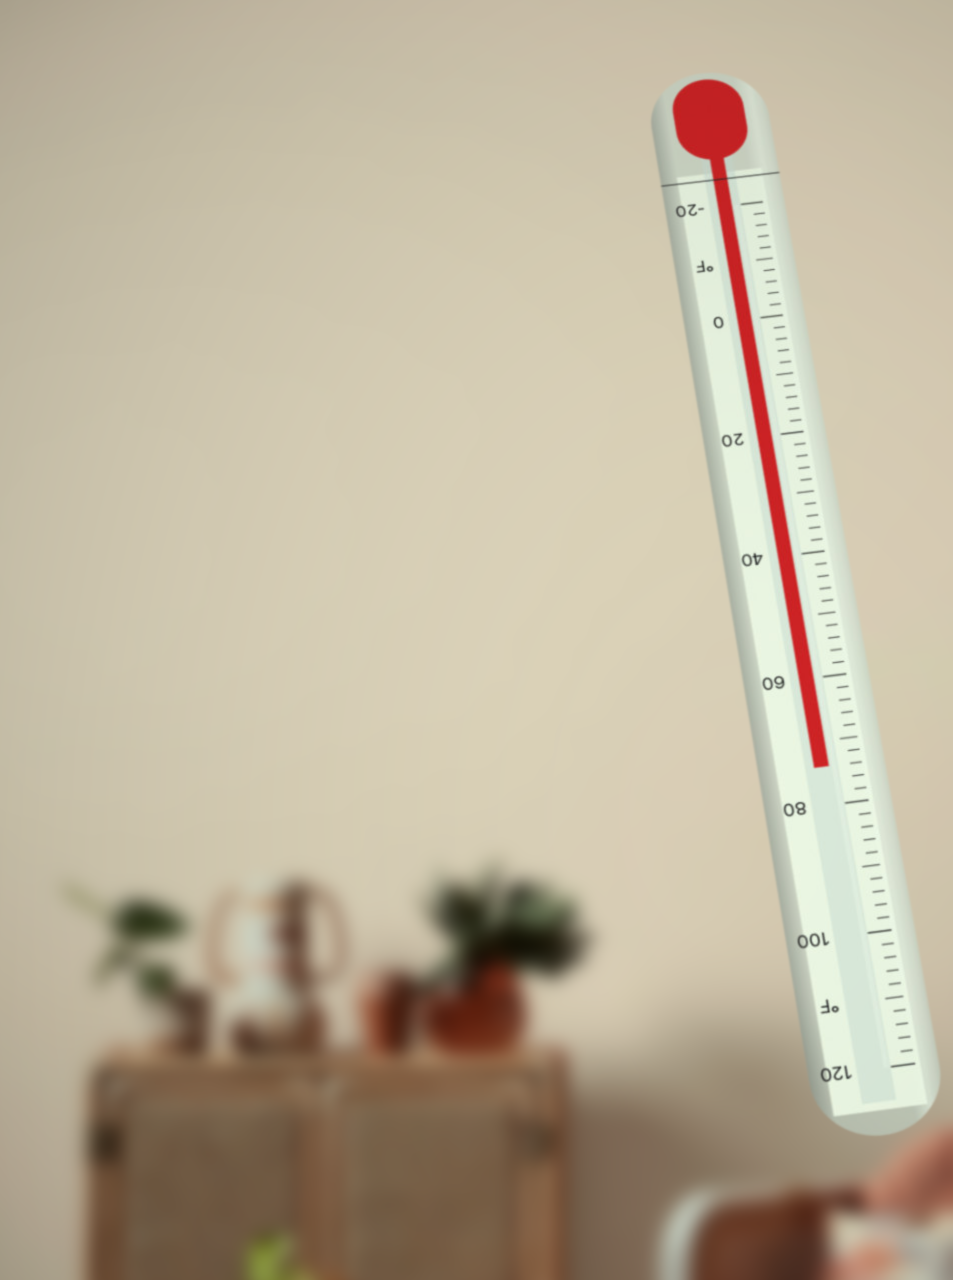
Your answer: 74,°F
